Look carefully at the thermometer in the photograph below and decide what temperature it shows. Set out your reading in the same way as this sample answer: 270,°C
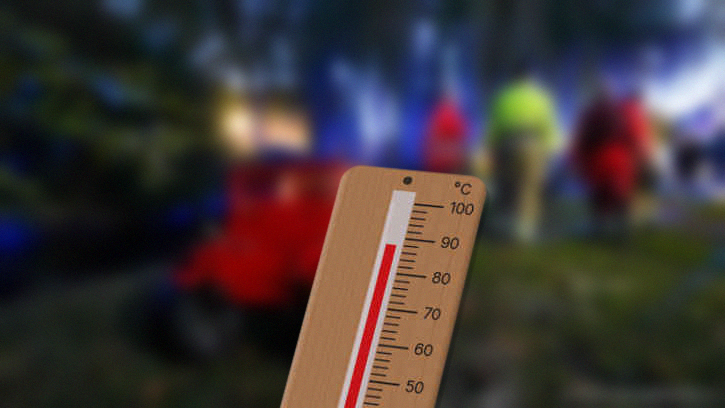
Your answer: 88,°C
